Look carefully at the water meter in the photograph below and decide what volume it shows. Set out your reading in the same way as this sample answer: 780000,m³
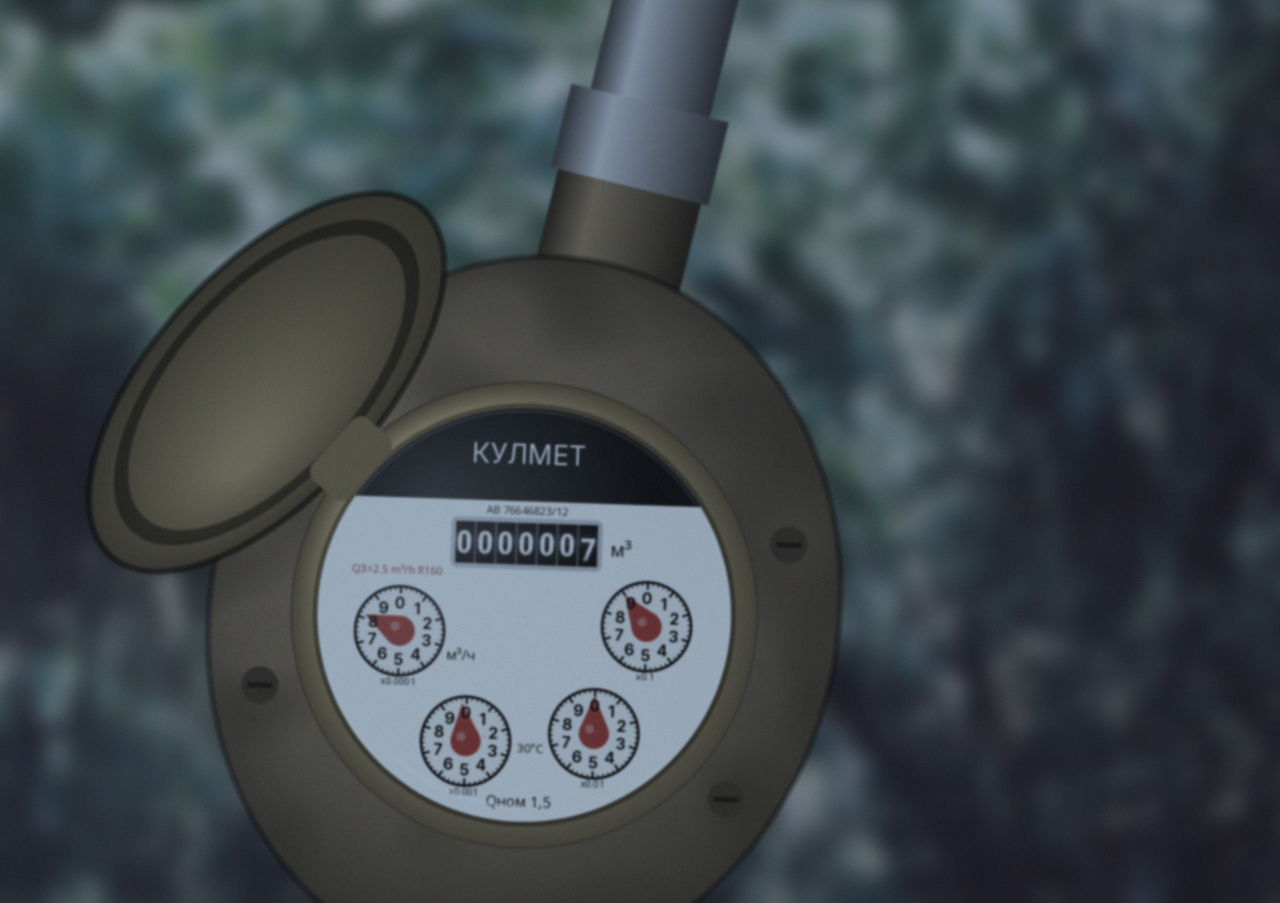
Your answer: 6.8998,m³
